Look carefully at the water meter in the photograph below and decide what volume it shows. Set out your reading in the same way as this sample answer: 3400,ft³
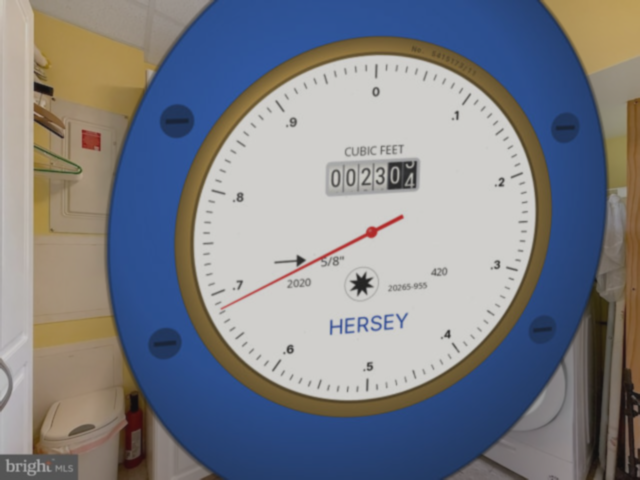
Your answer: 2303.68,ft³
